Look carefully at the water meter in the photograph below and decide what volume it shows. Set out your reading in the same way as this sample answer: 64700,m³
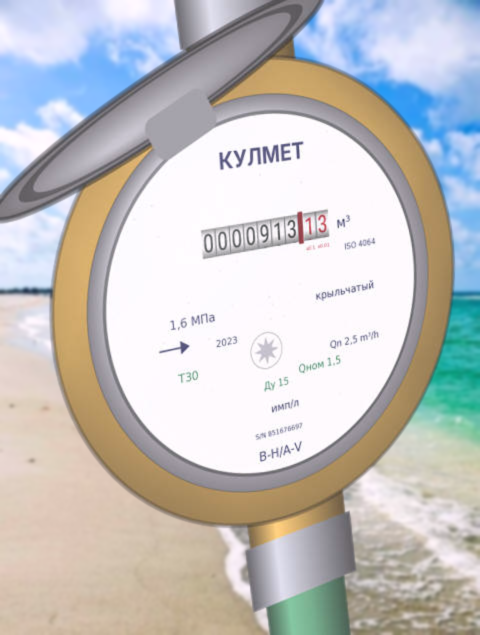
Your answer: 913.13,m³
